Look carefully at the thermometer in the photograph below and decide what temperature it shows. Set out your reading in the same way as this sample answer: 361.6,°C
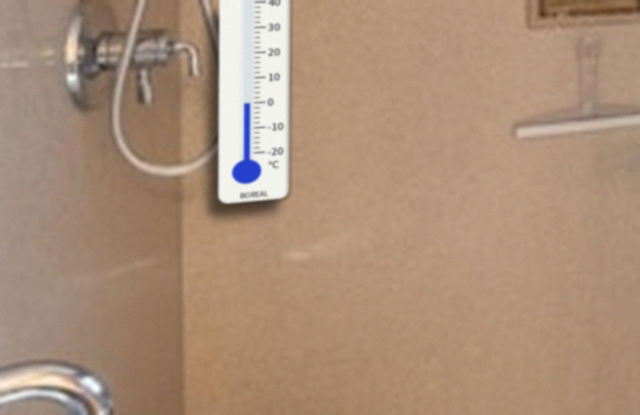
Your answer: 0,°C
